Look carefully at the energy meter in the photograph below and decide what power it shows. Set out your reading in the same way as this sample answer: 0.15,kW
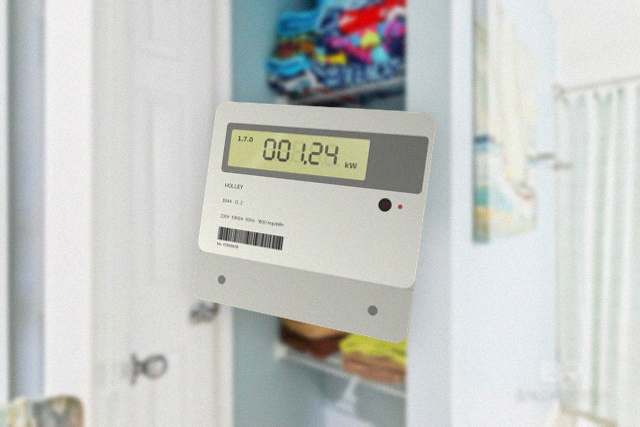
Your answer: 1.24,kW
